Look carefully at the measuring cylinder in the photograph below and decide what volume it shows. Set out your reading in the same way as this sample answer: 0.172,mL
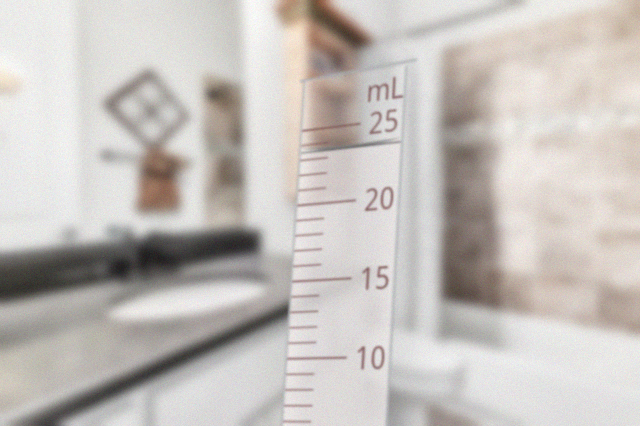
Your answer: 23.5,mL
